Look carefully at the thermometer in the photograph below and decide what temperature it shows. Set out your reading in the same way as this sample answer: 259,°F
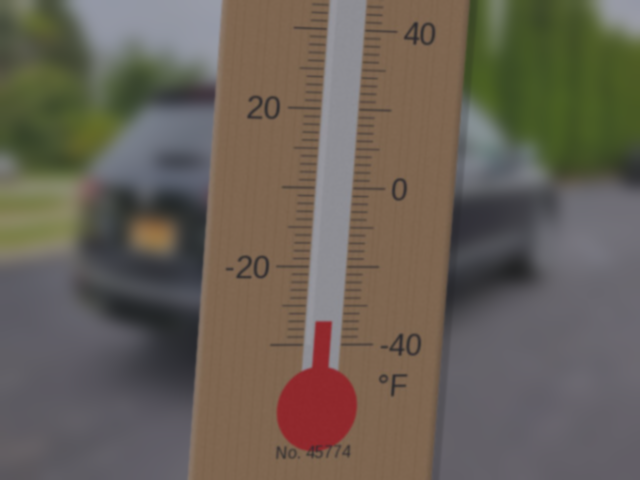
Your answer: -34,°F
